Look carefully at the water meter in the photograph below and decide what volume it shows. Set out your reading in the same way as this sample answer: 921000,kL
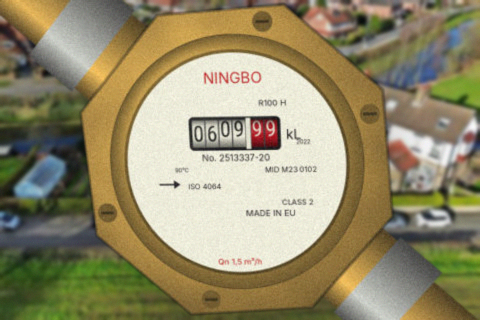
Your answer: 609.99,kL
